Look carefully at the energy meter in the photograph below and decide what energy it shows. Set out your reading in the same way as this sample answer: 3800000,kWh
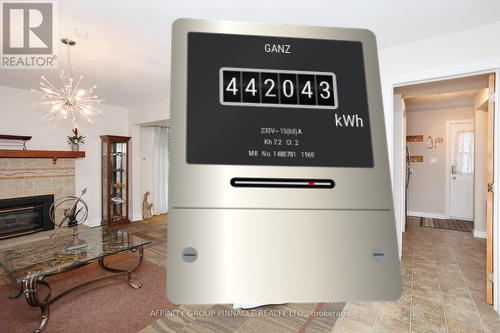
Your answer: 442043,kWh
